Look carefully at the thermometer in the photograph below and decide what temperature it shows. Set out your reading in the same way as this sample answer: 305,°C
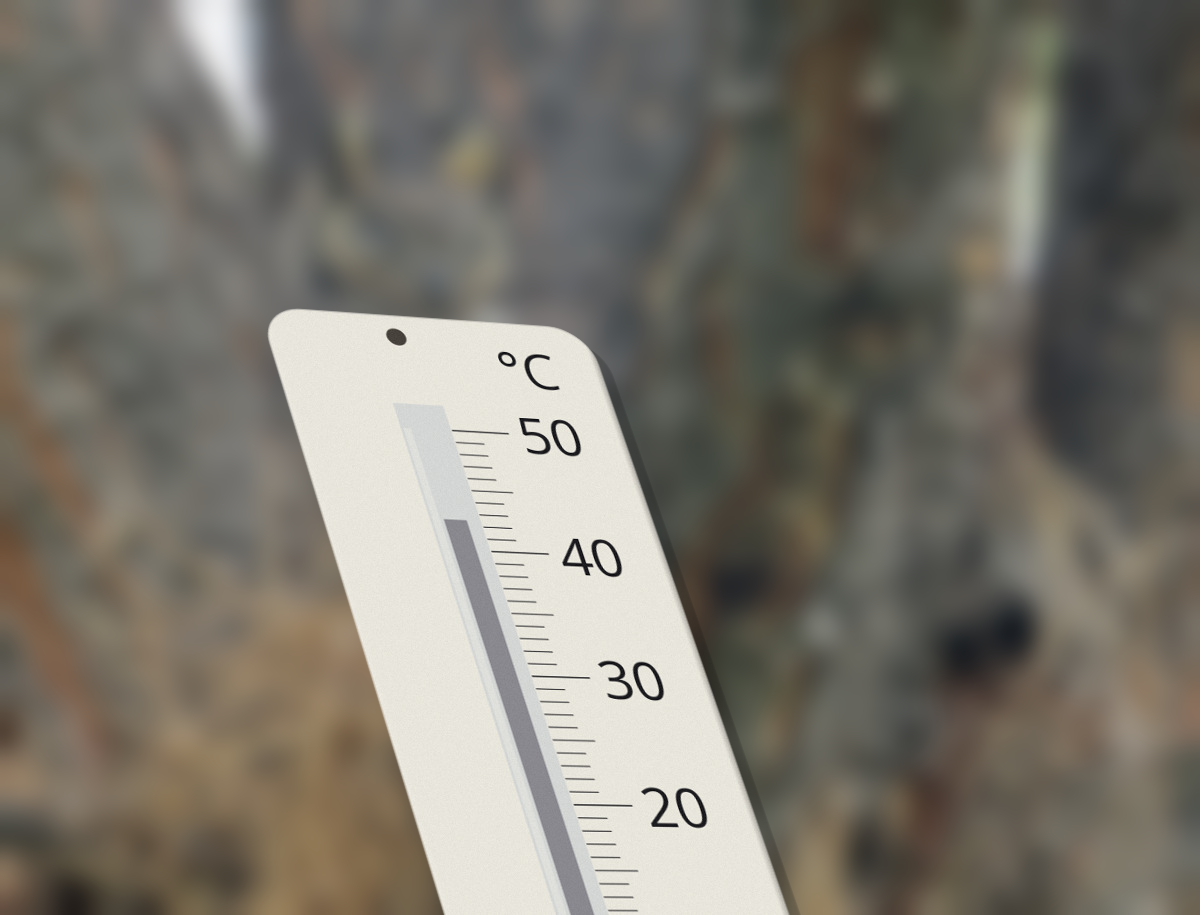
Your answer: 42.5,°C
